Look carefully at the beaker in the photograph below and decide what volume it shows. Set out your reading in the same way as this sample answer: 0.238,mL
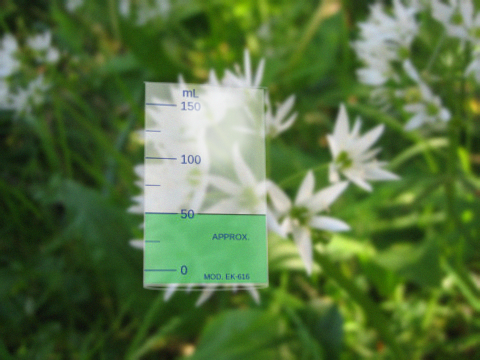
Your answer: 50,mL
